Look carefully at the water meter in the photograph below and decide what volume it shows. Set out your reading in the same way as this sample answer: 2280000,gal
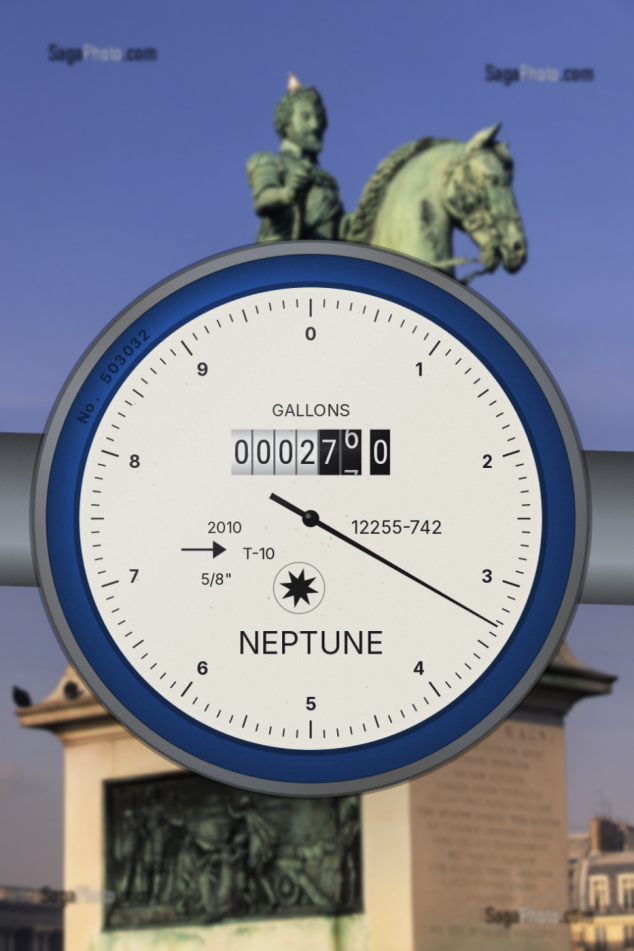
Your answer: 2763.3,gal
